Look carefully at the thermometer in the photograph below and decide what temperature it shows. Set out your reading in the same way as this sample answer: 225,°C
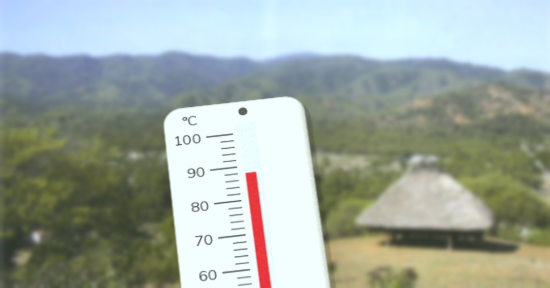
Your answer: 88,°C
